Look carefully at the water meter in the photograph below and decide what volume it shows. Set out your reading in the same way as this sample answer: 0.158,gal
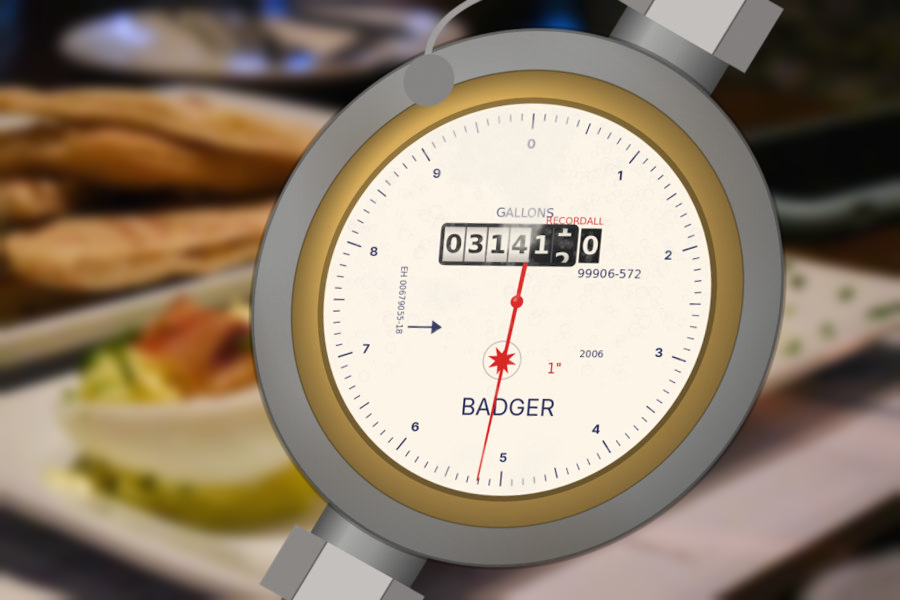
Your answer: 314115.2,gal
